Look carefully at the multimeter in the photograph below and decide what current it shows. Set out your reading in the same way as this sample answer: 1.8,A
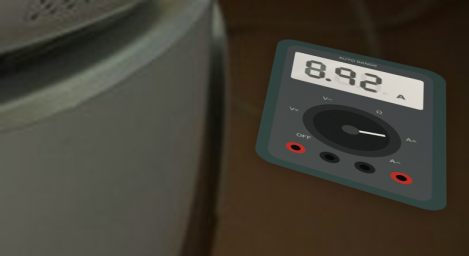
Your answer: 8.92,A
